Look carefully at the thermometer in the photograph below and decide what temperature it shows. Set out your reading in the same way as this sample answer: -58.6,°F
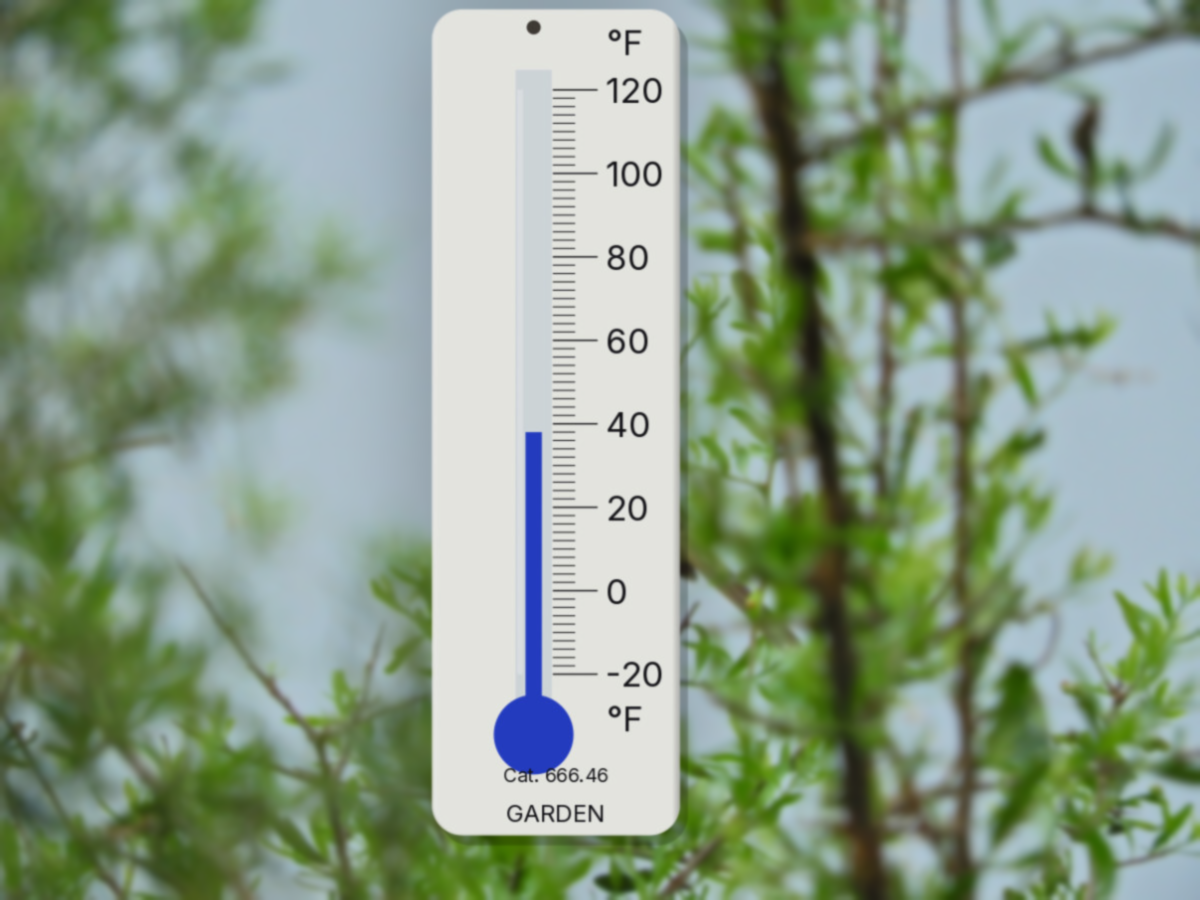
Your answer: 38,°F
